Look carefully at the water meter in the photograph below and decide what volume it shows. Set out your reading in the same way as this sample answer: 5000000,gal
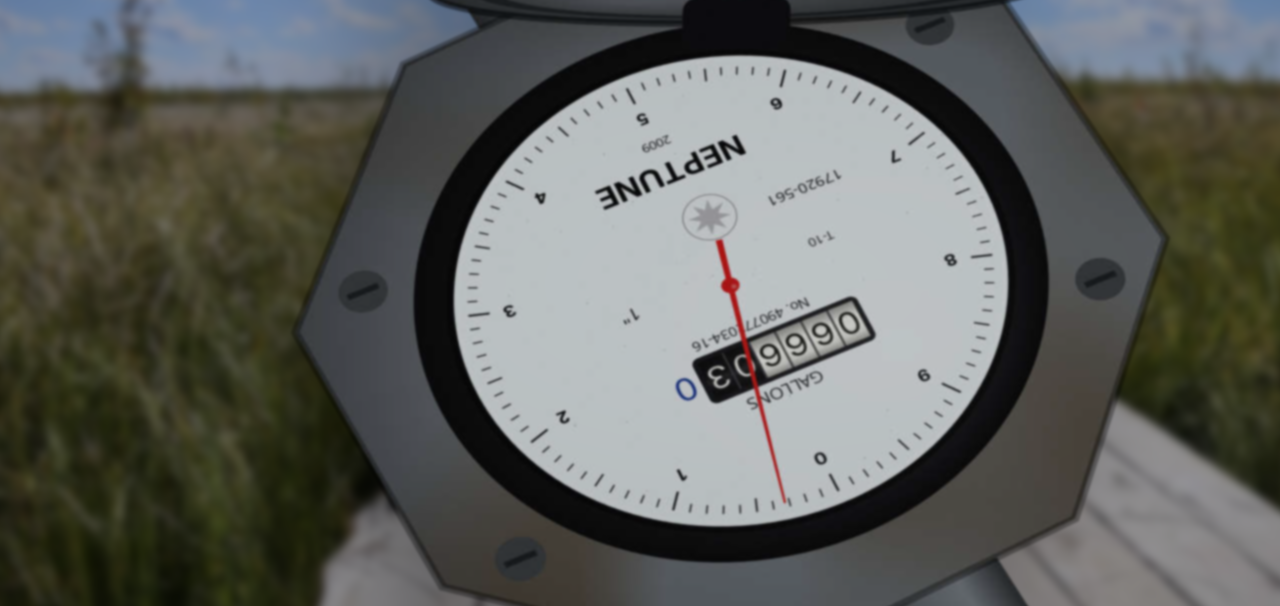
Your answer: 666030.3,gal
